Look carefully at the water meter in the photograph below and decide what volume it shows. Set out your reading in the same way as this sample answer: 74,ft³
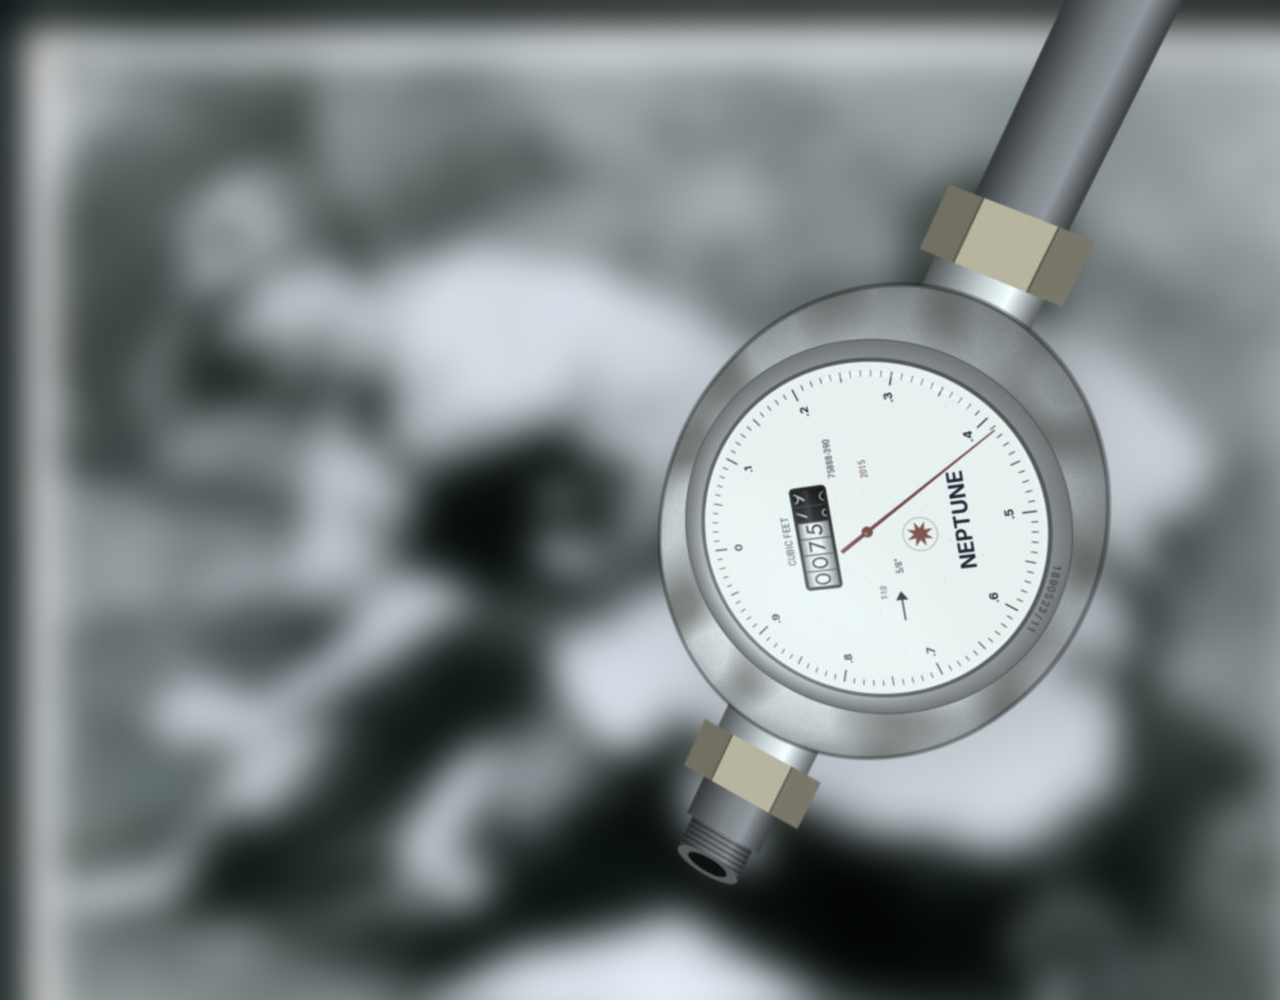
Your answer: 7579.41,ft³
